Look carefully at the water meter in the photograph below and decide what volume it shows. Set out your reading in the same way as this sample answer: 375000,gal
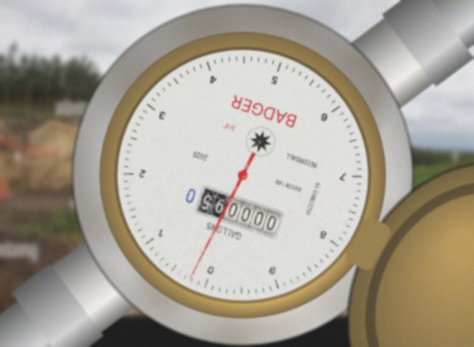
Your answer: 950.2,gal
